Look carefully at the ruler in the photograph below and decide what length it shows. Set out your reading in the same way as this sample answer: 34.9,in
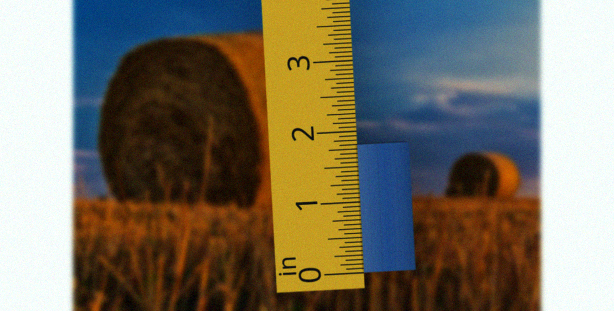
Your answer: 1.8125,in
